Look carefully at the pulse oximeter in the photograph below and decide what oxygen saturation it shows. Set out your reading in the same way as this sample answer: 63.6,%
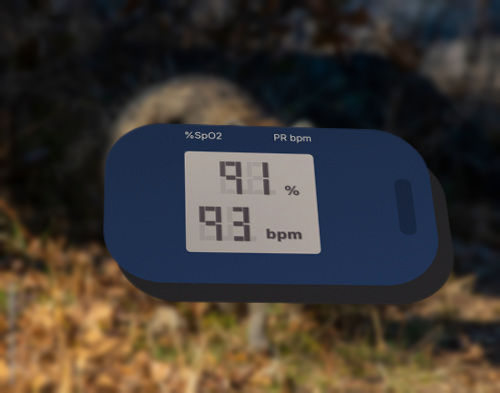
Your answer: 91,%
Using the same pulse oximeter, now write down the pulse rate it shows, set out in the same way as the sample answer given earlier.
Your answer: 93,bpm
